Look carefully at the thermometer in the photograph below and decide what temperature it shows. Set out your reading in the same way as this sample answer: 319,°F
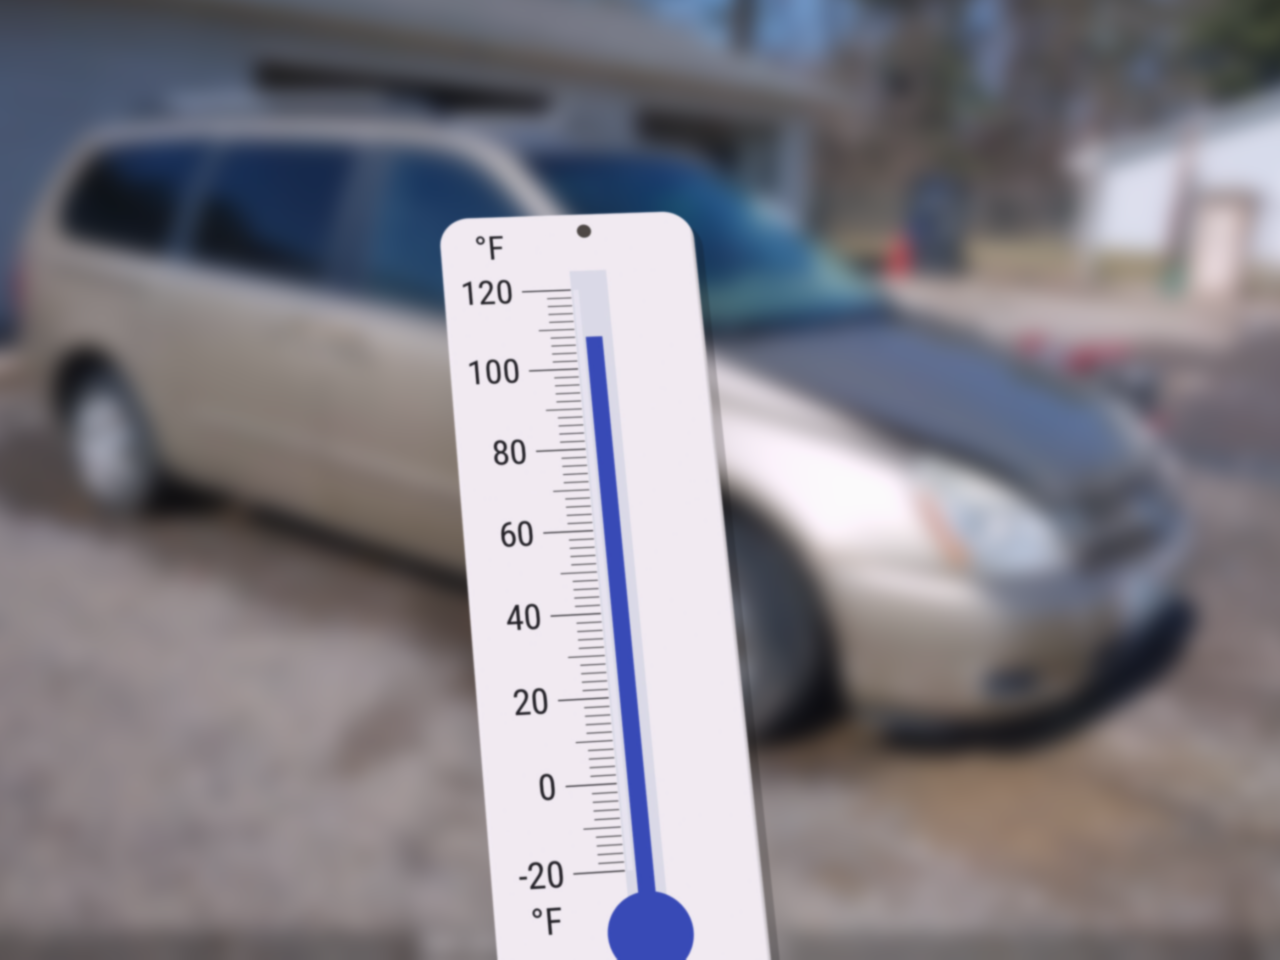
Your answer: 108,°F
